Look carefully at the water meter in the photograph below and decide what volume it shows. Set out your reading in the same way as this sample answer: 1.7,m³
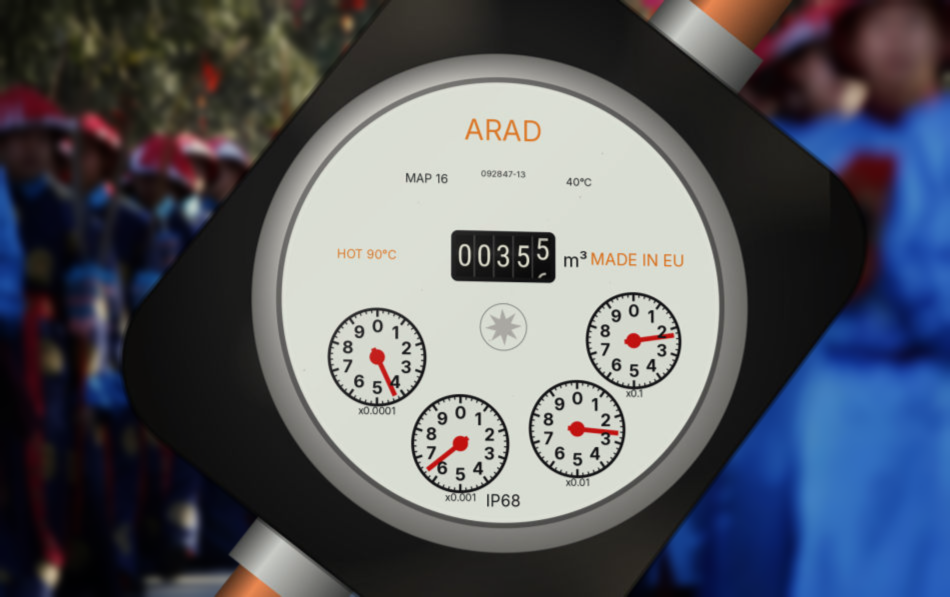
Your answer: 355.2264,m³
